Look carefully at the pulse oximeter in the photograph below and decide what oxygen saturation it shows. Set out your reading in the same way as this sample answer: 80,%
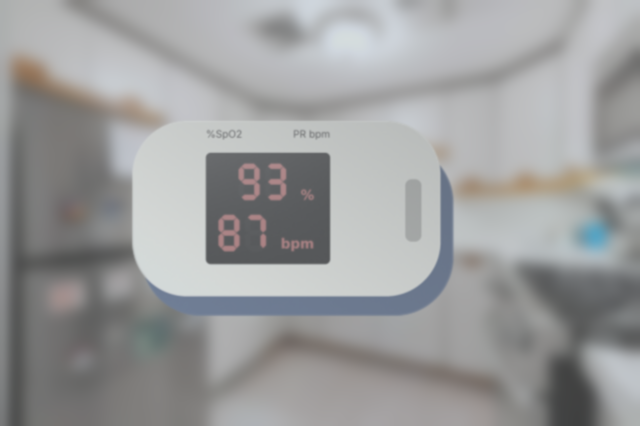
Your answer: 93,%
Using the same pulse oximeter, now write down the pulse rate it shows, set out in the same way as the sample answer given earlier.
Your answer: 87,bpm
